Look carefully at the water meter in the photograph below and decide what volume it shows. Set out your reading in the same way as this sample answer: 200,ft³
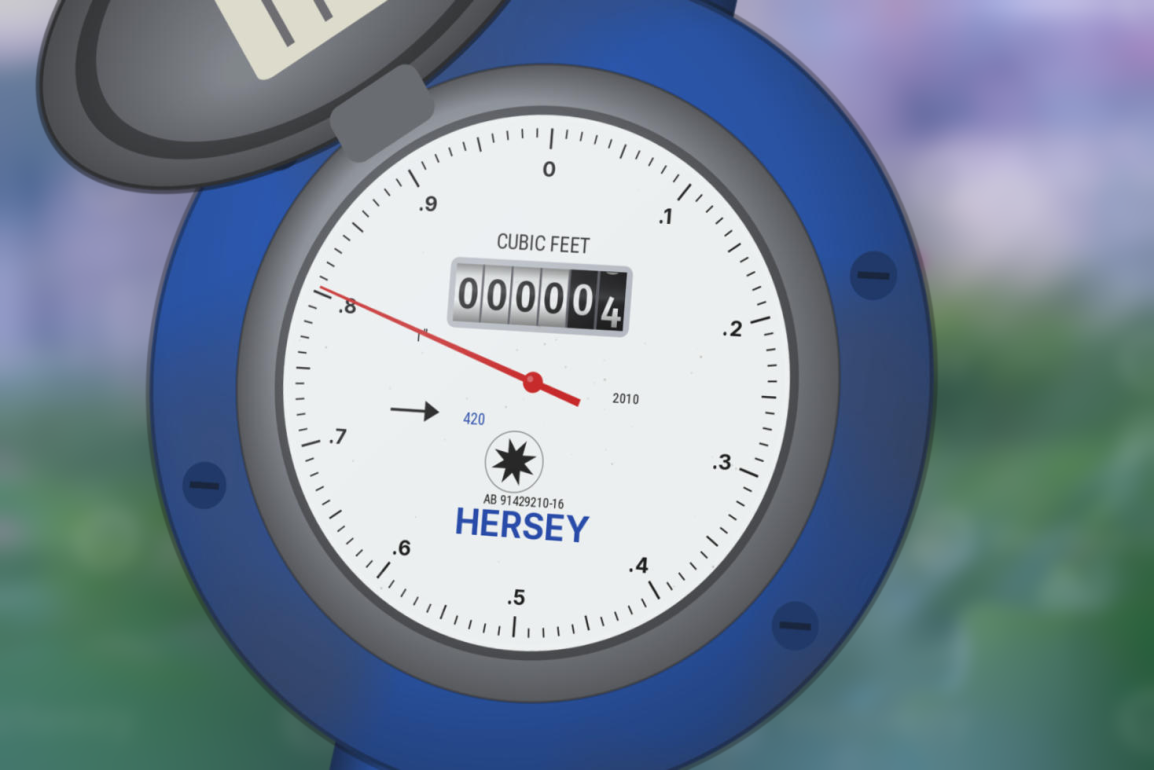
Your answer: 3.80,ft³
